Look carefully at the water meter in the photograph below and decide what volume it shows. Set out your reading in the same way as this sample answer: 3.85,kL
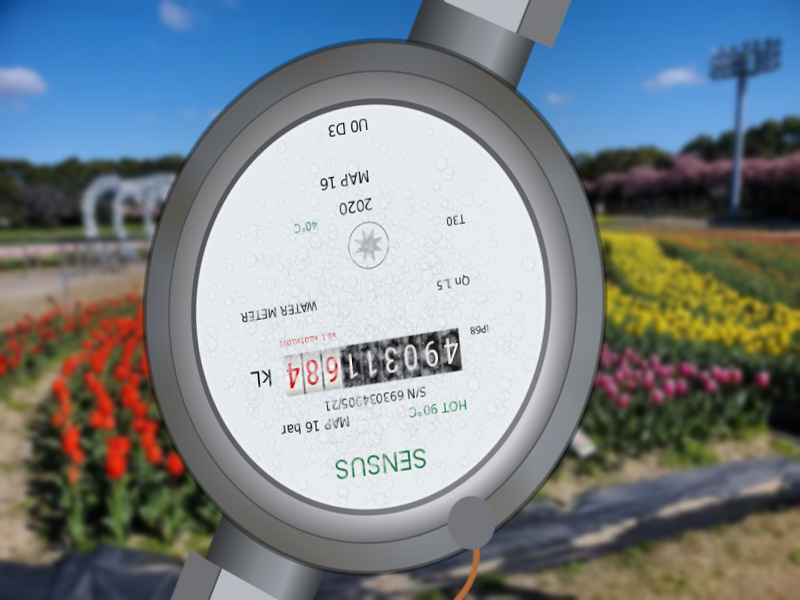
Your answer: 490311.684,kL
